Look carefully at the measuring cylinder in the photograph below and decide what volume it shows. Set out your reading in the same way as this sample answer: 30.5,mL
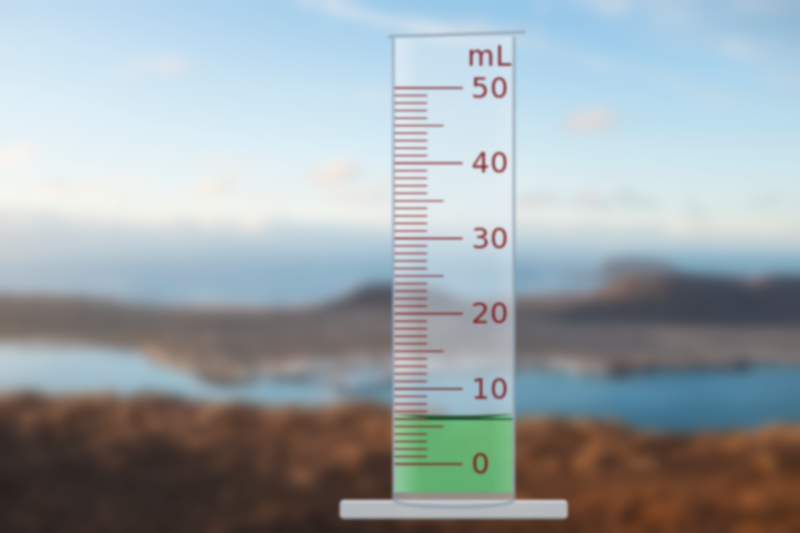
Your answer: 6,mL
